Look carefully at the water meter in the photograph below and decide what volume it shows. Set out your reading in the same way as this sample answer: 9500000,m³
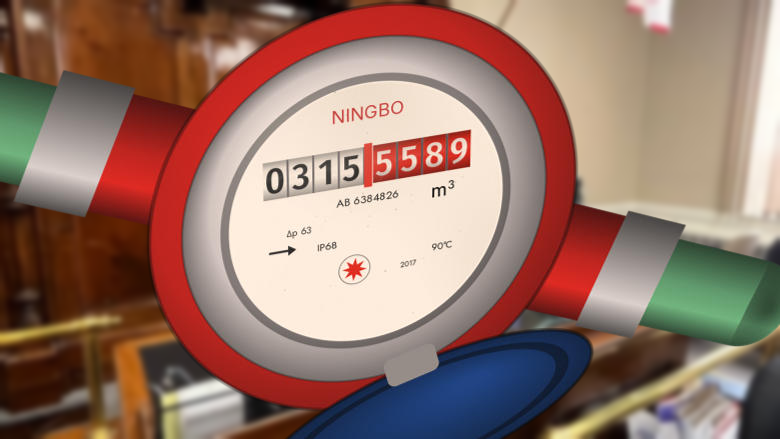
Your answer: 315.5589,m³
